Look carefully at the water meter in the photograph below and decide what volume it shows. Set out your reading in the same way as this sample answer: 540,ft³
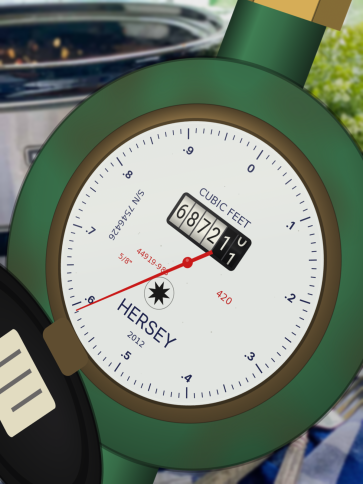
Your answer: 687210.59,ft³
